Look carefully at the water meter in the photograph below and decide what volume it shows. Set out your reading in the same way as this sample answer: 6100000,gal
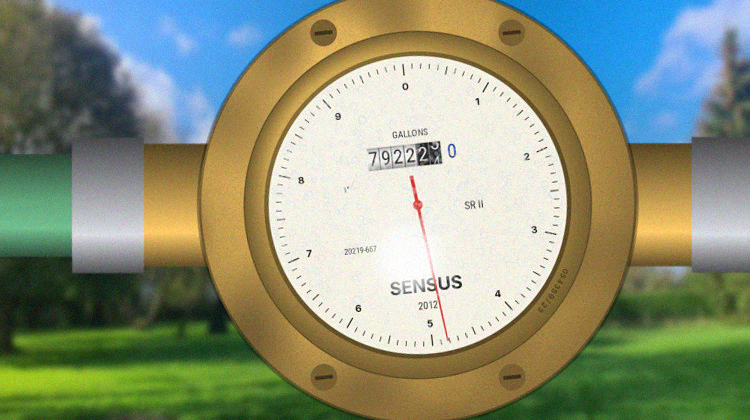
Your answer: 7922234.8,gal
